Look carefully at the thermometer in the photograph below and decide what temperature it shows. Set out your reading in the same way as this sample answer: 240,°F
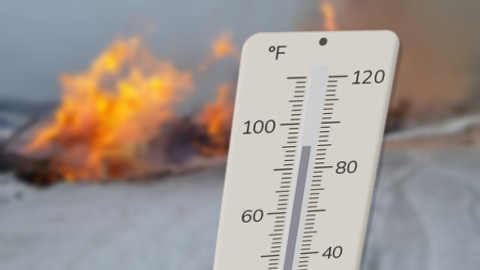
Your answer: 90,°F
